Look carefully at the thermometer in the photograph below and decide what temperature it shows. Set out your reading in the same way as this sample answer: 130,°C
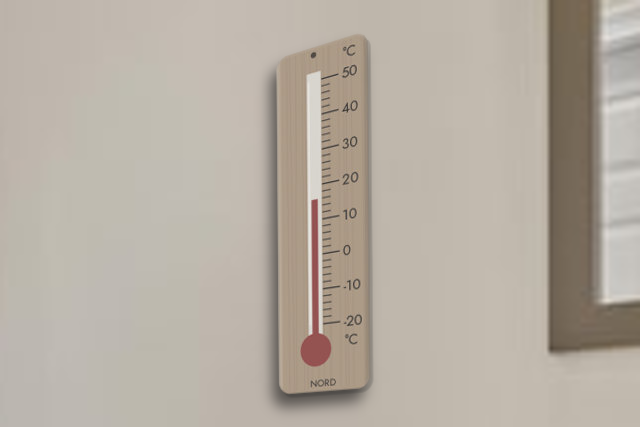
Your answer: 16,°C
